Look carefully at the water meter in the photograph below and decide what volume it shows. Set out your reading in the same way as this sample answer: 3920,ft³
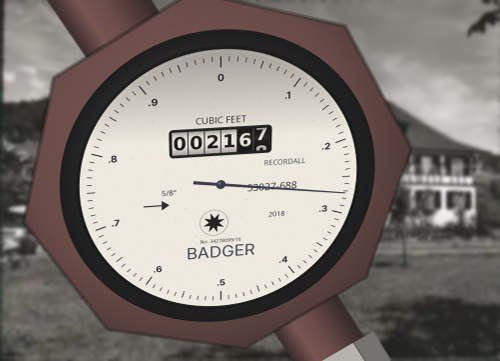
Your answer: 2167.27,ft³
